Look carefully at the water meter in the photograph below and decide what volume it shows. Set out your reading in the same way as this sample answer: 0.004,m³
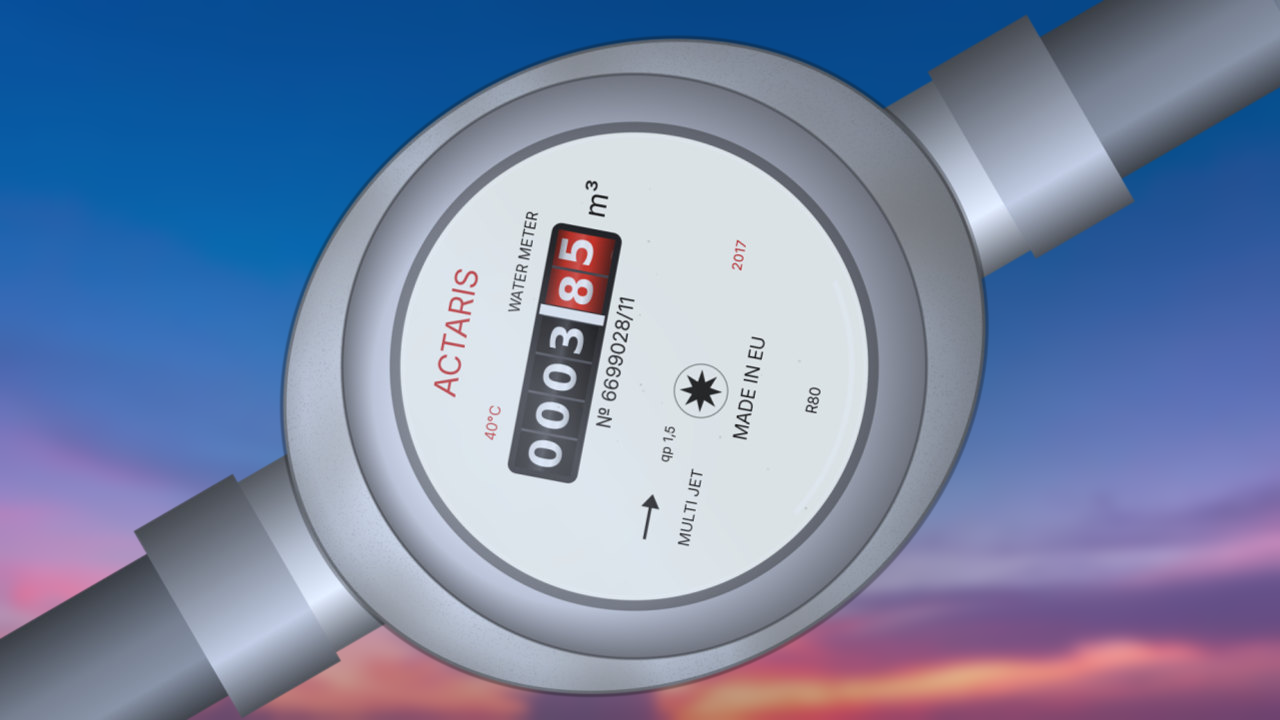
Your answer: 3.85,m³
